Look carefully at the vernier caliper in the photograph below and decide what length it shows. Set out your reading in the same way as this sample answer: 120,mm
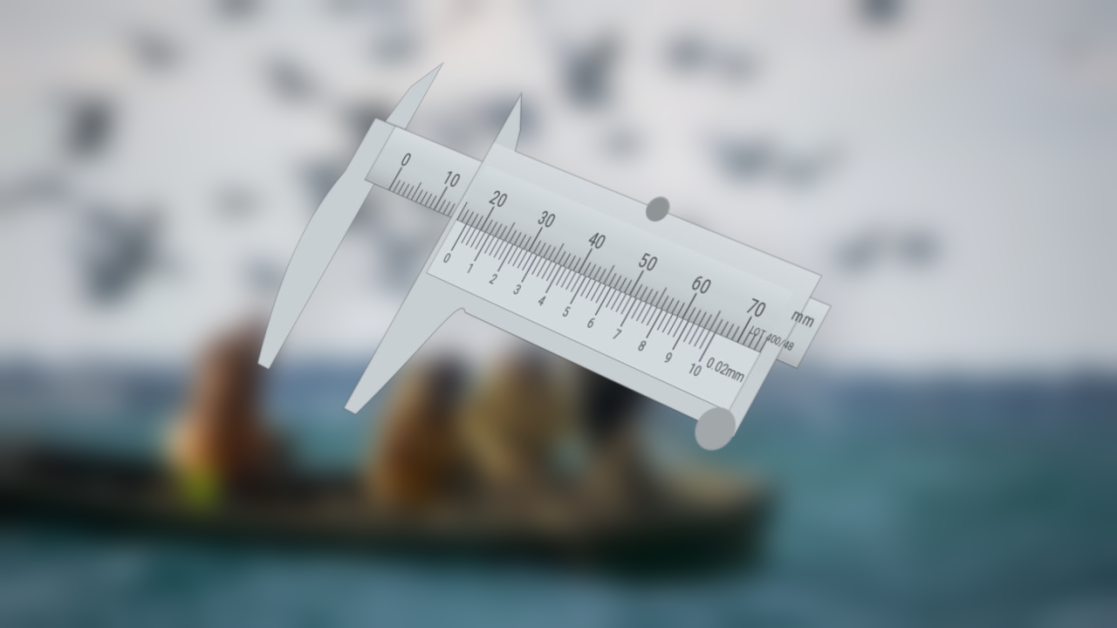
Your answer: 17.0,mm
